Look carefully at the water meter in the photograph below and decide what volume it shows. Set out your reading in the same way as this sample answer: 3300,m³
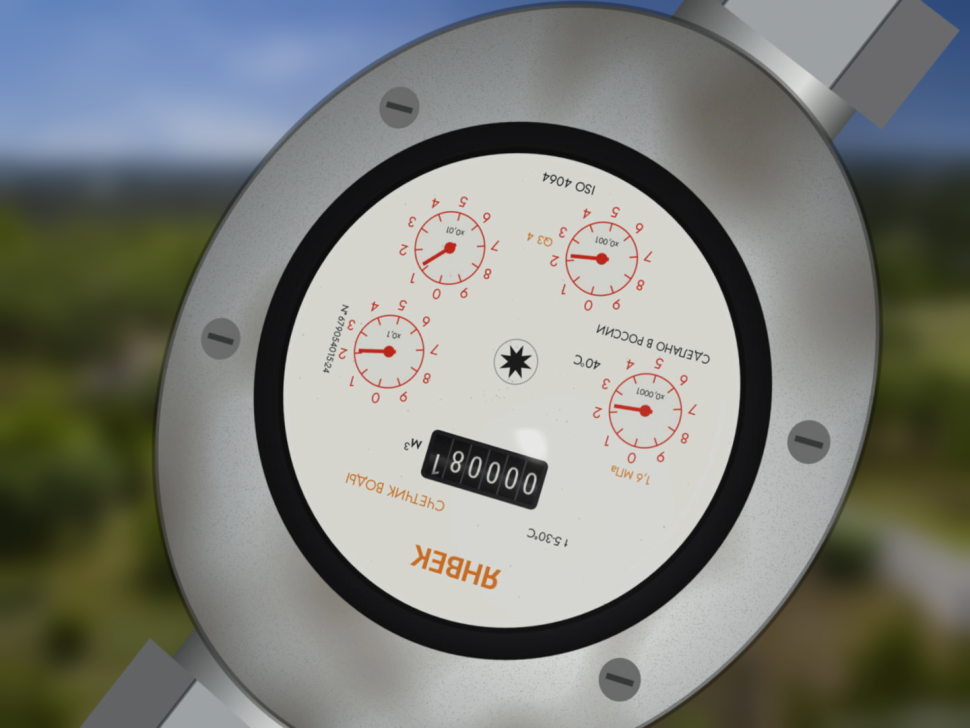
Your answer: 81.2122,m³
